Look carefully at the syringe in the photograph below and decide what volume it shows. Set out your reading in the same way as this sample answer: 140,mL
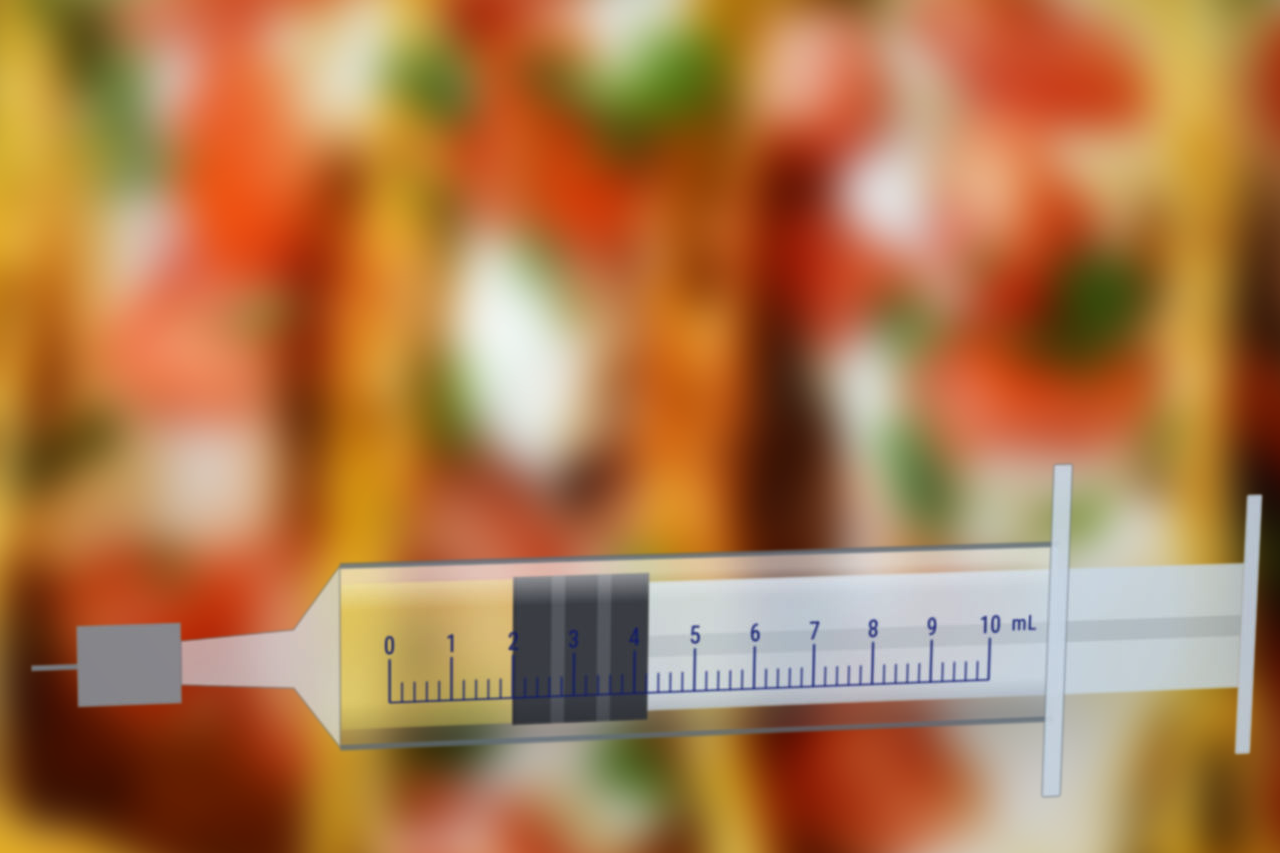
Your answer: 2,mL
